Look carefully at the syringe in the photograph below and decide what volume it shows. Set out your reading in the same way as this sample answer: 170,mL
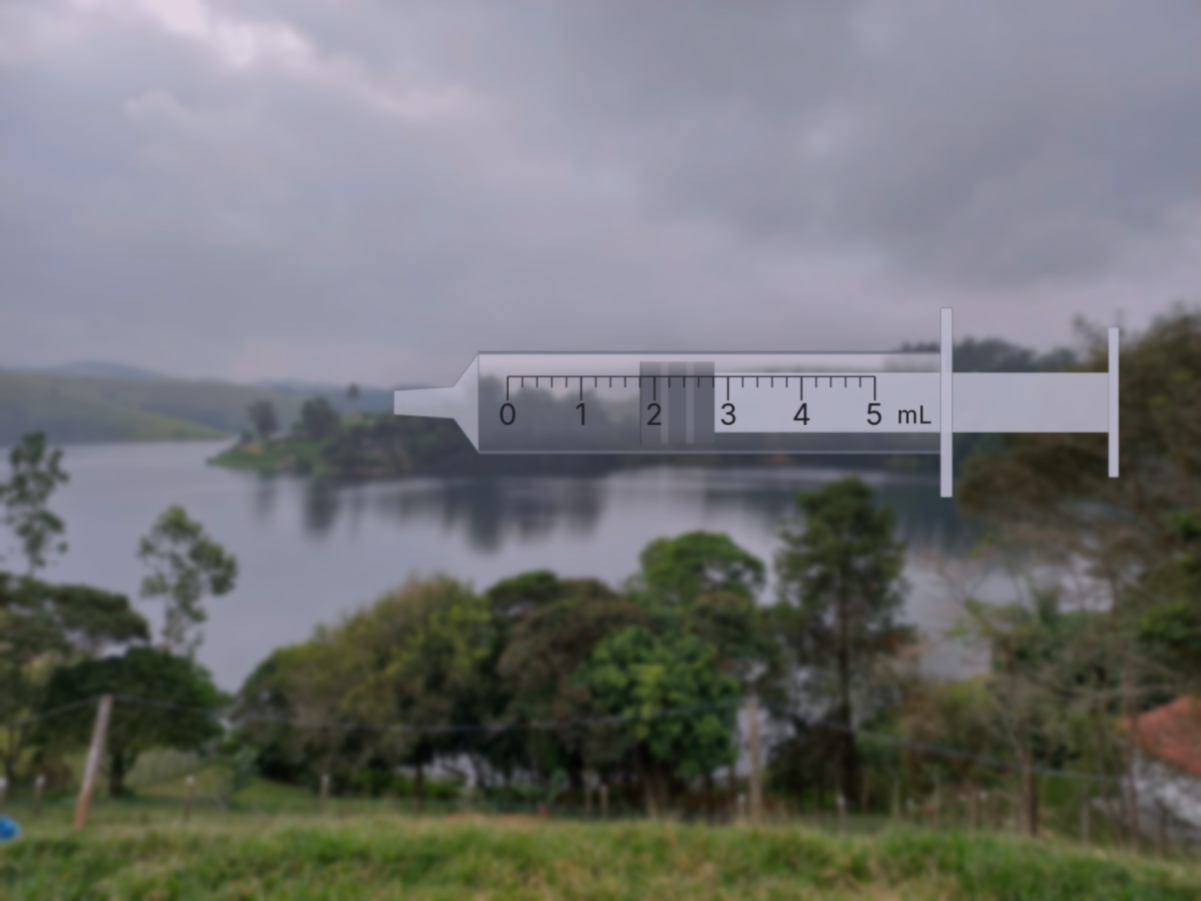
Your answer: 1.8,mL
